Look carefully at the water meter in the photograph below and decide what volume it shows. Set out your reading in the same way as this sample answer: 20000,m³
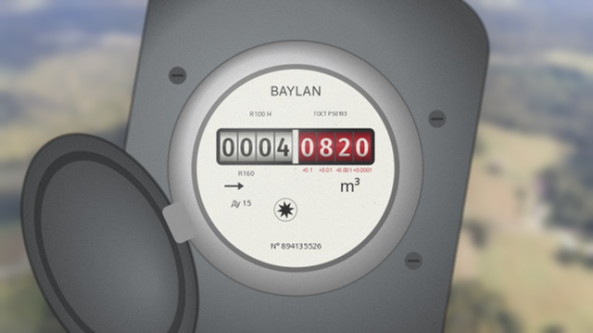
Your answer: 4.0820,m³
